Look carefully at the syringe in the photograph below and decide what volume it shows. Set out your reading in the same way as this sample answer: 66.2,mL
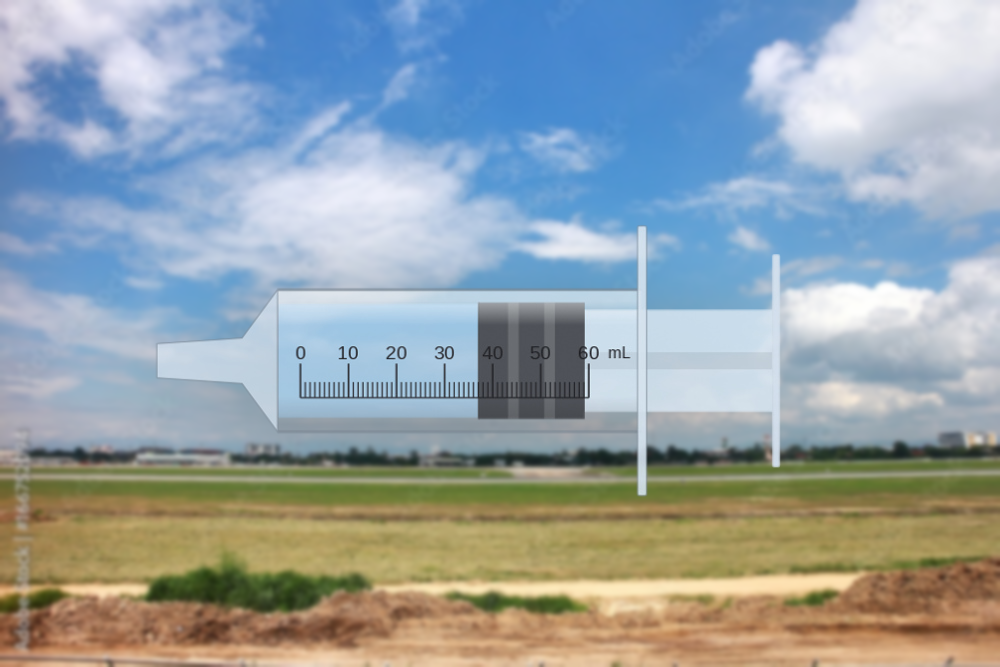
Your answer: 37,mL
